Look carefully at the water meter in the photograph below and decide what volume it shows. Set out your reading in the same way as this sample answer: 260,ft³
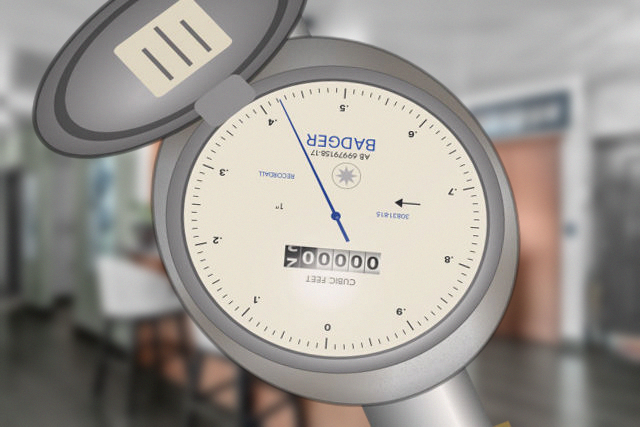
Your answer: 2.42,ft³
